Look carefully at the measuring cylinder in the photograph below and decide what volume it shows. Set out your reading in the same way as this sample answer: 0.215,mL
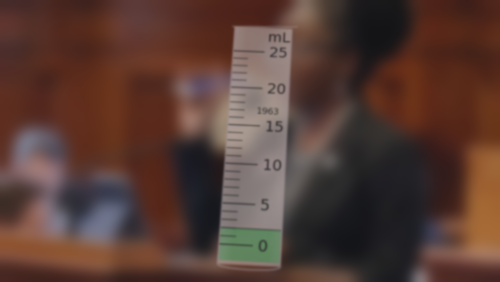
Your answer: 2,mL
